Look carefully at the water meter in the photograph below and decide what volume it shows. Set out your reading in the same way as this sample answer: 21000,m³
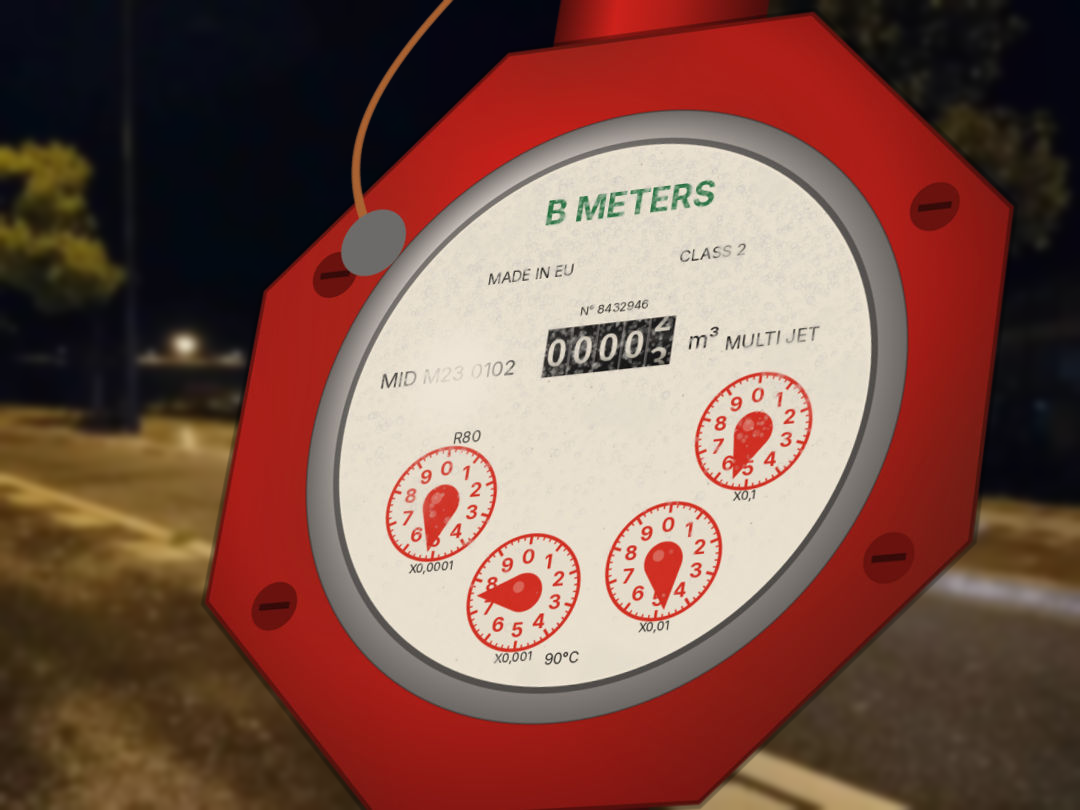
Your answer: 2.5475,m³
